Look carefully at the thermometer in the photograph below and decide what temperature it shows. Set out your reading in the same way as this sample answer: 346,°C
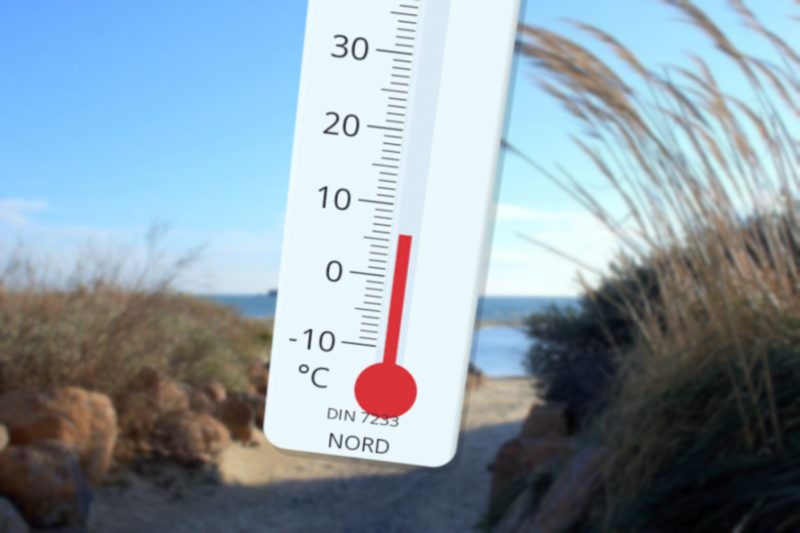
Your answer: 6,°C
